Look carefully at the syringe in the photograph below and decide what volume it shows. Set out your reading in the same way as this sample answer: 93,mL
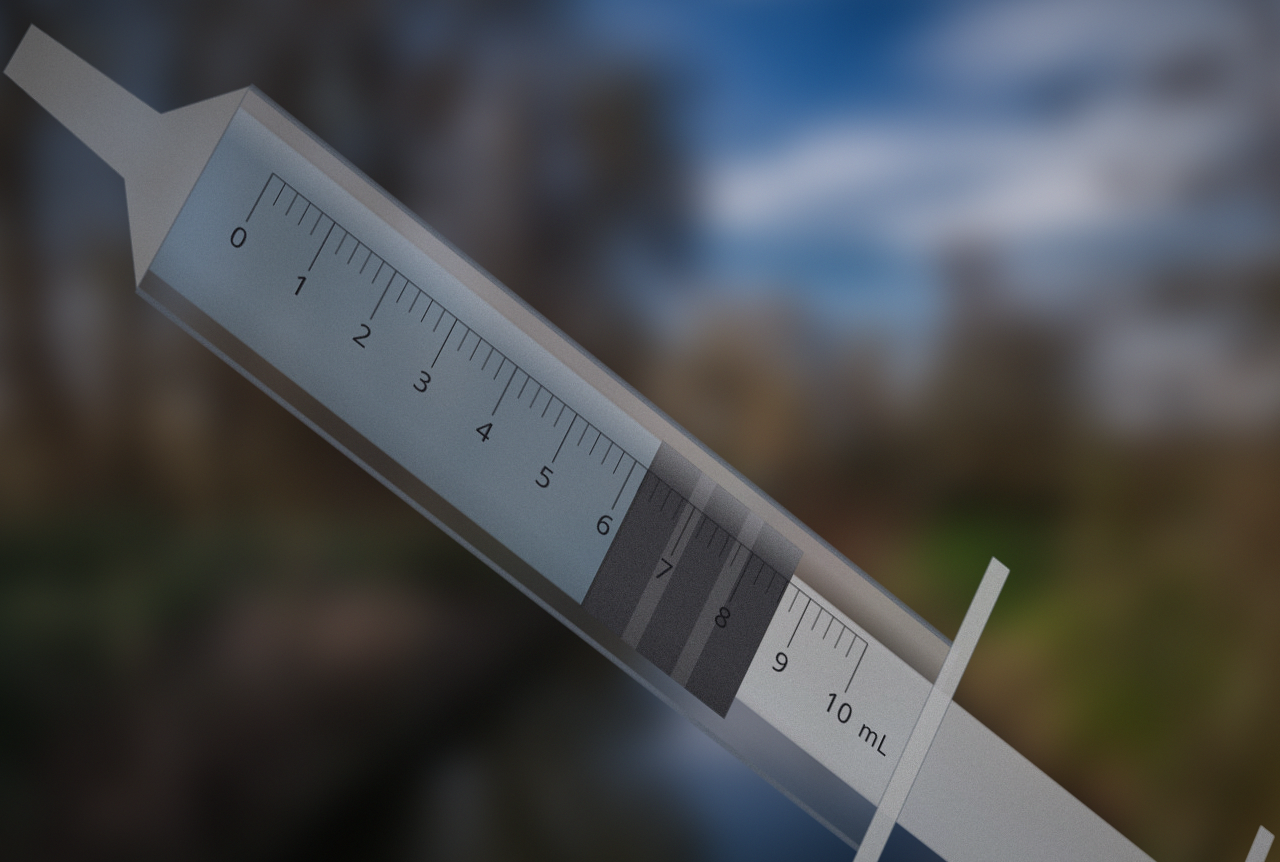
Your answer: 6.2,mL
